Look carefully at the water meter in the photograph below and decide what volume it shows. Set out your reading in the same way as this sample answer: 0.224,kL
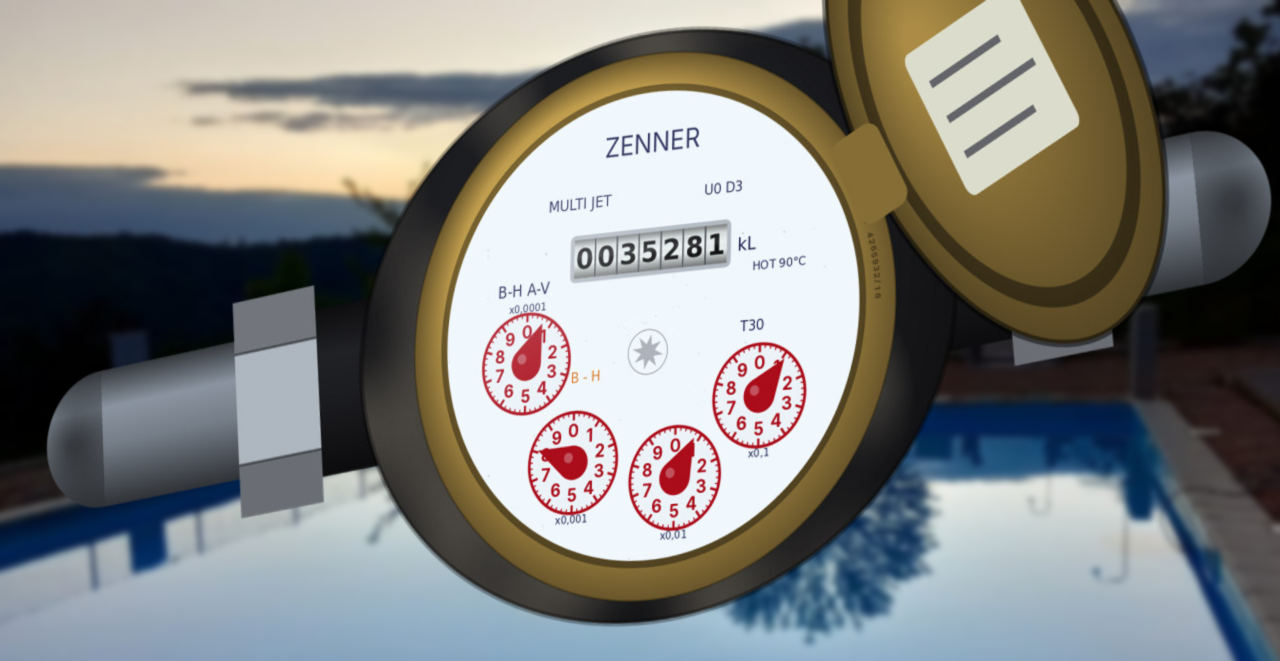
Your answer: 35281.1080,kL
